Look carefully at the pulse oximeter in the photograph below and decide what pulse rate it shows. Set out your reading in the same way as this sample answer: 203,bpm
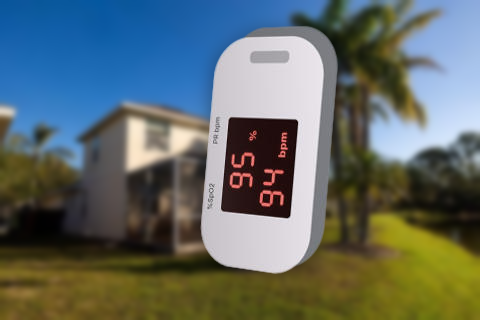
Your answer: 94,bpm
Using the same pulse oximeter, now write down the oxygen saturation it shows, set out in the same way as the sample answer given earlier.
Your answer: 95,%
